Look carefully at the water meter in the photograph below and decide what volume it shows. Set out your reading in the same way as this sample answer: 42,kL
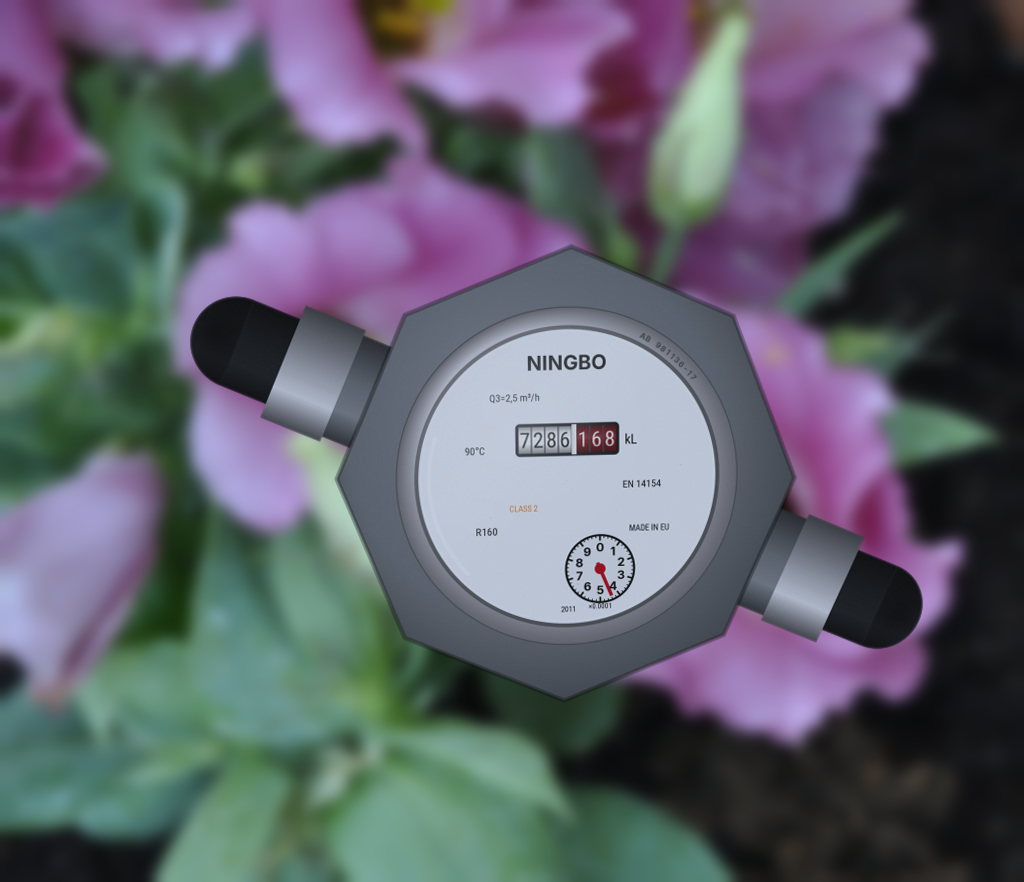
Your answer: 7286.1684,kL
